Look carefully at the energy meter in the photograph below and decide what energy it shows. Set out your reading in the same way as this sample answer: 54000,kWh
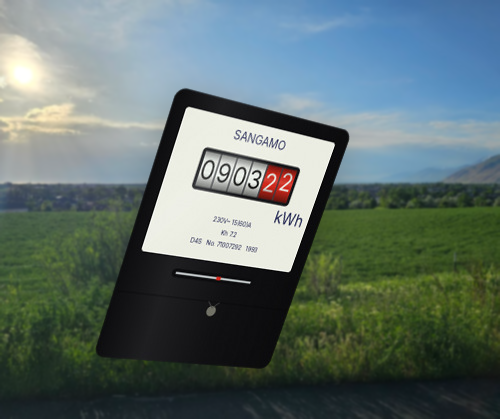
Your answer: 903.22,kWh
